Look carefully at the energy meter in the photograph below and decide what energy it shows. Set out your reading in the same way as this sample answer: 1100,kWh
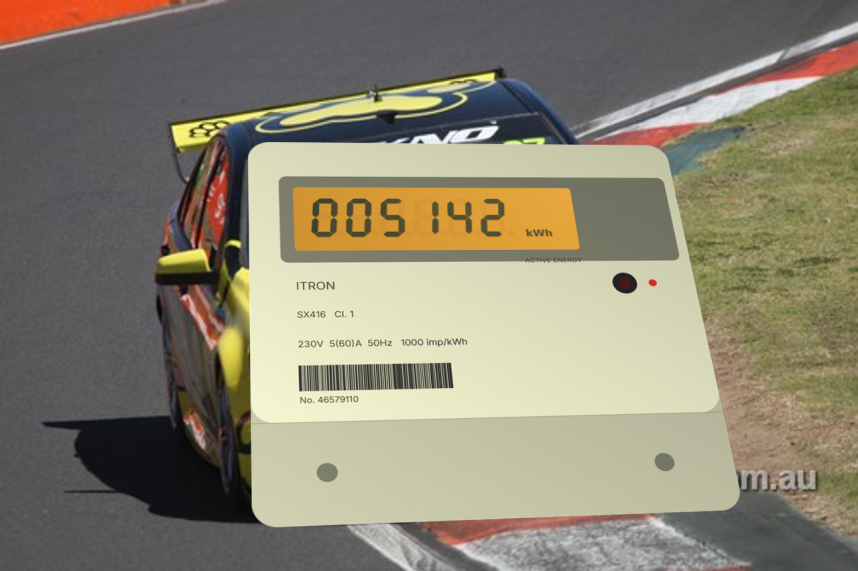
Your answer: 5142,kWh
